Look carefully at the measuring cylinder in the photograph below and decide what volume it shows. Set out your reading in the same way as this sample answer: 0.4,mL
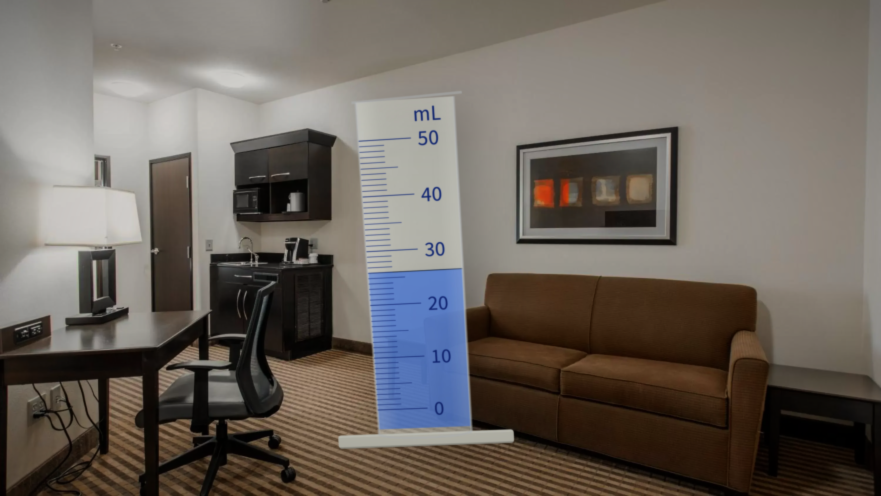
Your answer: 26,mL
